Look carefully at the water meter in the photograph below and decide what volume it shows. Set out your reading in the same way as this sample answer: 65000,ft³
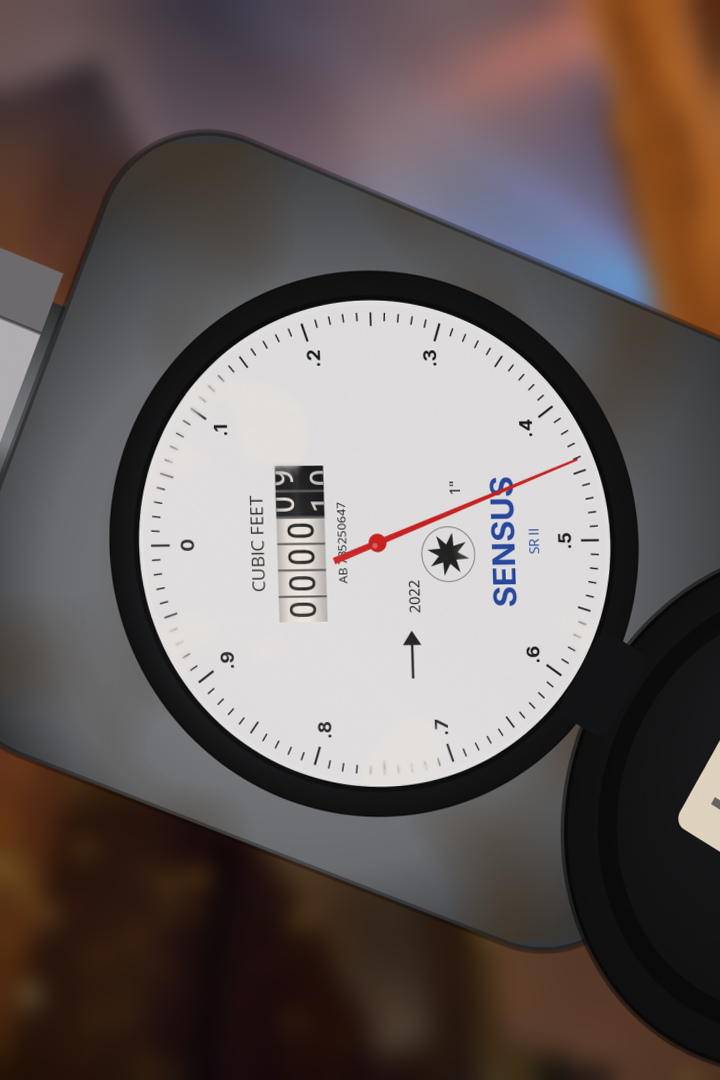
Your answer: 9.44,ft³
